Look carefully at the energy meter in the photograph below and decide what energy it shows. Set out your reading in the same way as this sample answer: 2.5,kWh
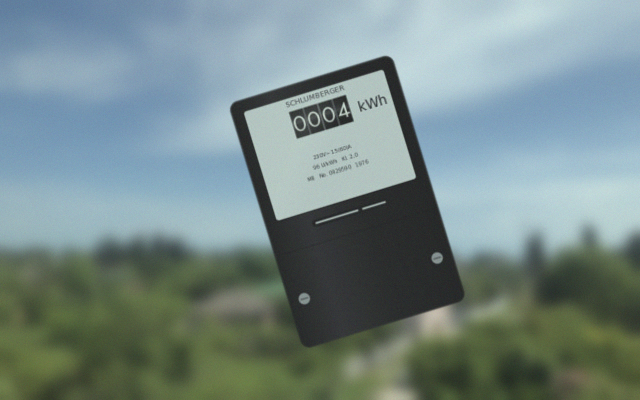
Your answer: 4,kWh
